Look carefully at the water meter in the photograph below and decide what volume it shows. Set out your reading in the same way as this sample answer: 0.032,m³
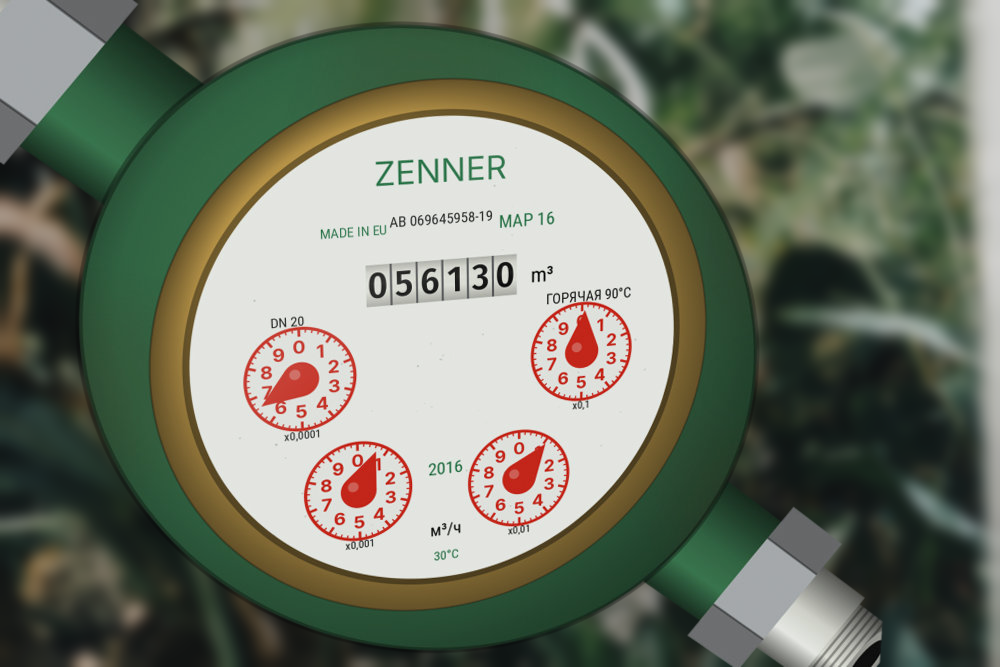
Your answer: 56130.0106,m³
